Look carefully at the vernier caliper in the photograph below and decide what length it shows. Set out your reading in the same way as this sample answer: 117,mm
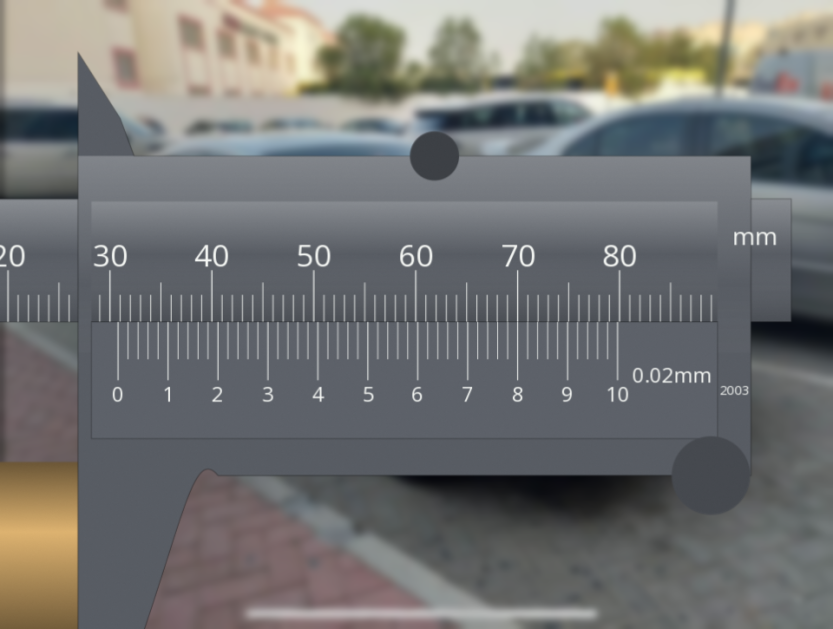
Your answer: 30.8,mm
